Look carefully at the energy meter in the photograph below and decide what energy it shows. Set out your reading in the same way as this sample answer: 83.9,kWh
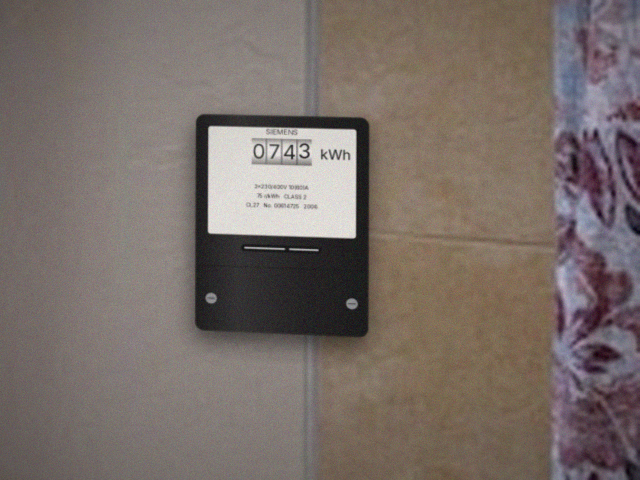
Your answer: 743,kWh
